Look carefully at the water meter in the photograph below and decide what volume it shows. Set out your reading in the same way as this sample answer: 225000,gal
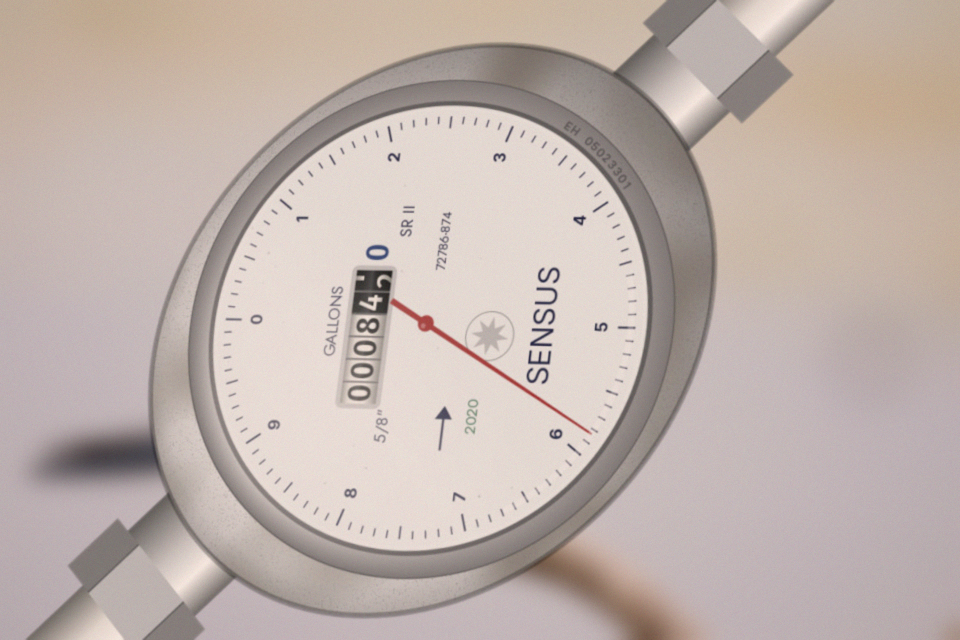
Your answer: 8415.8,gal
